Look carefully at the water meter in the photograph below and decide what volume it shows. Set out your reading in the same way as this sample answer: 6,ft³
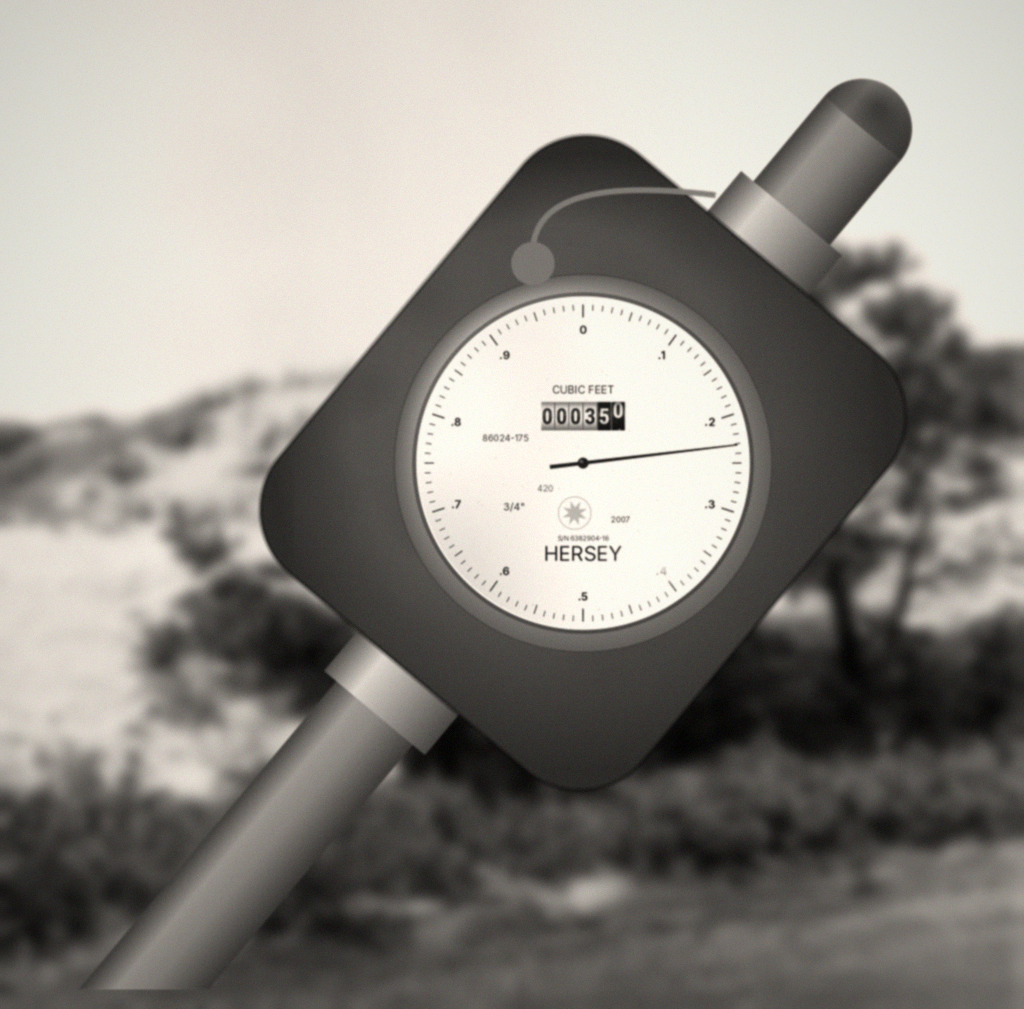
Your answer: 350.23,ft³
